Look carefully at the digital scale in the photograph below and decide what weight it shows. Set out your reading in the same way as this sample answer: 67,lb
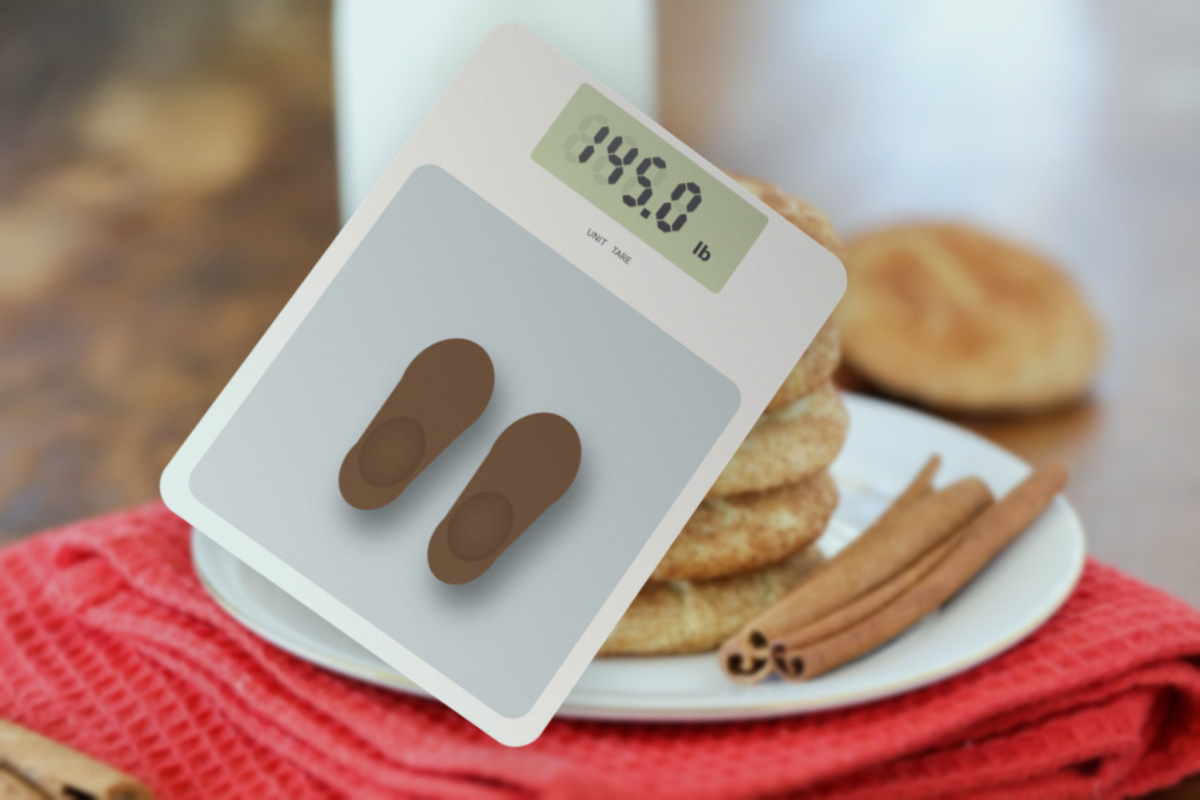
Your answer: 145.0,lb
